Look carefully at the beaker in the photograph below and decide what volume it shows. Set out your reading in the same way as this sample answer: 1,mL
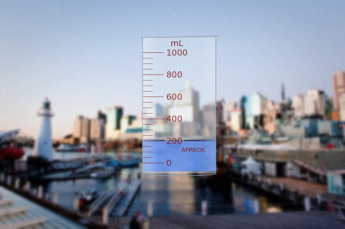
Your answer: 200,mL
